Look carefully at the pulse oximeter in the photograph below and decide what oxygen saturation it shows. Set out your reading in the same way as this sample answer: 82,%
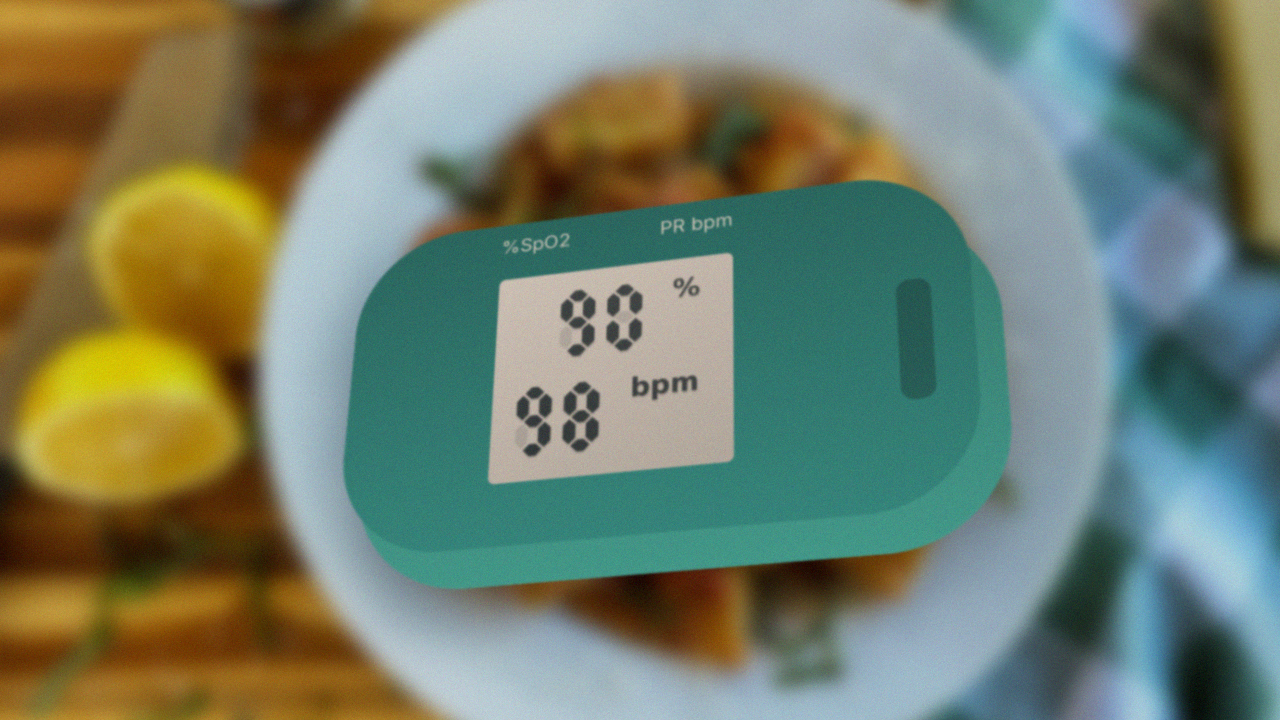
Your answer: 90,%
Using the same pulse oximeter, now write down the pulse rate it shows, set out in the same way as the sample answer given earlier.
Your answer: 98,bpm
